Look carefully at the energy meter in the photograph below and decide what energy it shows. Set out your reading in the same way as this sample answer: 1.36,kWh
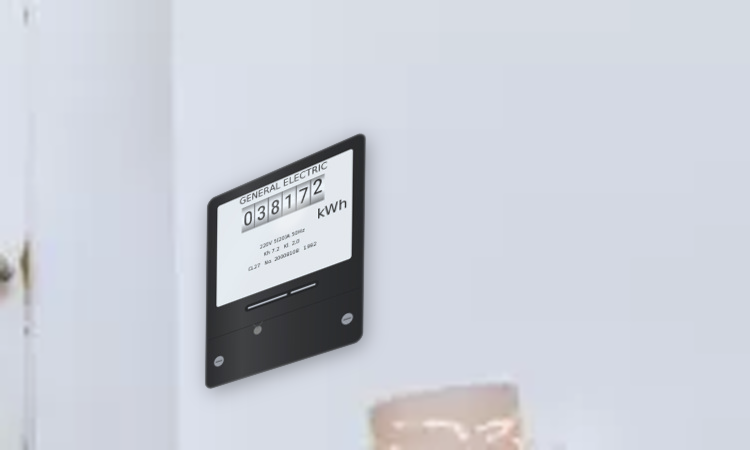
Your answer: 38172,kWh
